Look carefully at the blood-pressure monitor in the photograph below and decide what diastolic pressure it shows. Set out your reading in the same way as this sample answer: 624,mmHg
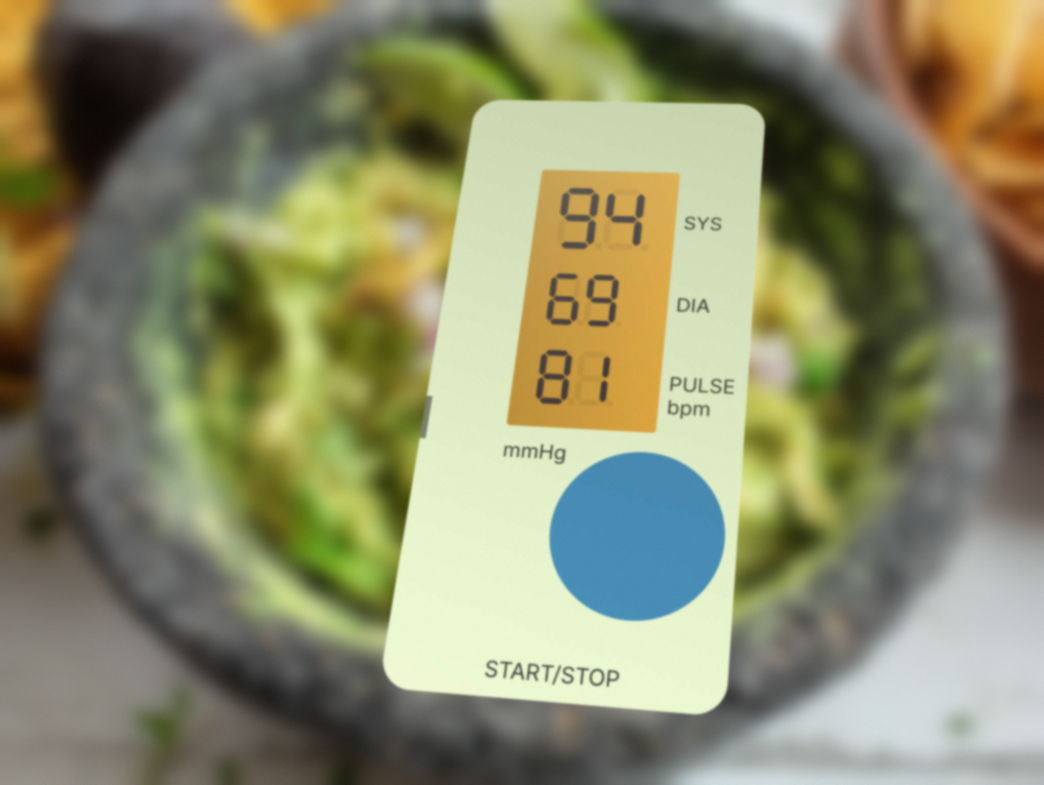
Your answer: 69,mmHg
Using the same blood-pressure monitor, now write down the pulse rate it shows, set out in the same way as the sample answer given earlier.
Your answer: 81,bpm
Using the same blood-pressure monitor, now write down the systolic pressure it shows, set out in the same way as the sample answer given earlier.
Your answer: 94,mmHg
